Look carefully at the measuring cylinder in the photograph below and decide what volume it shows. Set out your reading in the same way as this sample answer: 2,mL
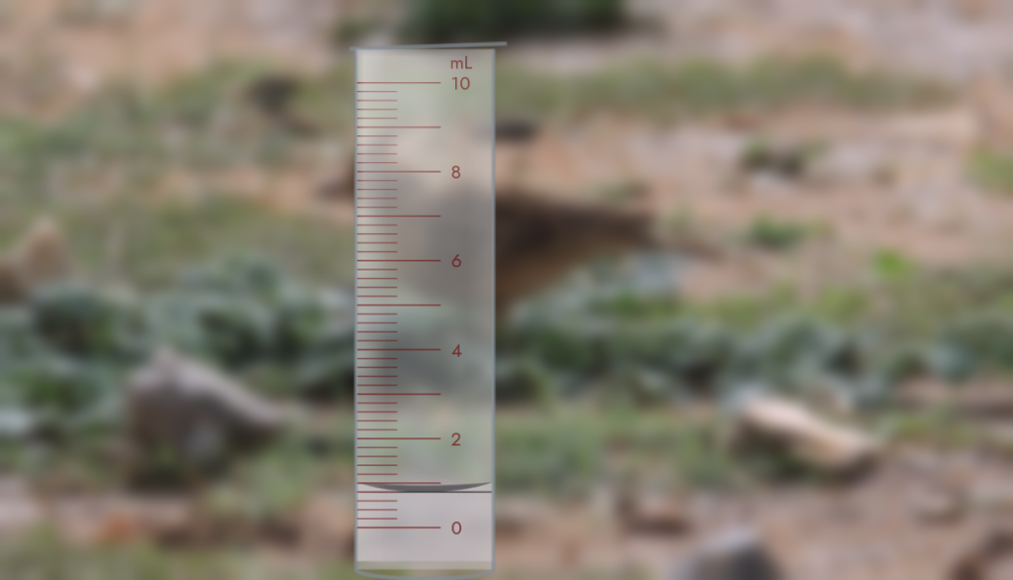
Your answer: 0.8,mL
